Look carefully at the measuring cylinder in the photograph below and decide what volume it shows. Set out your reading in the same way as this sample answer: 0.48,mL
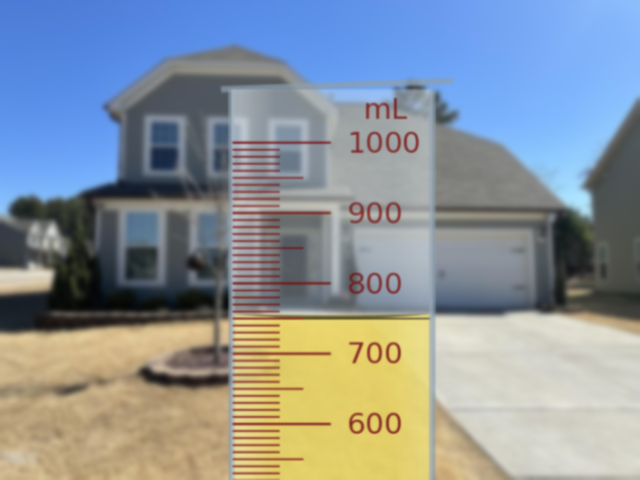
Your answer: 750,mL
